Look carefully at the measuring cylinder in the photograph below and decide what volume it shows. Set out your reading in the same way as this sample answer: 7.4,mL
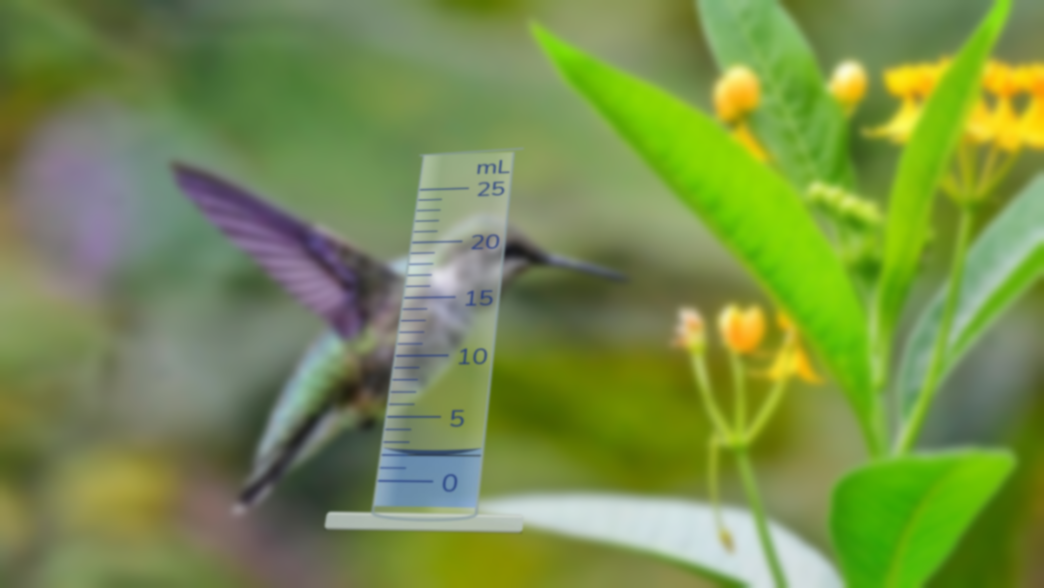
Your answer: 2,mL
